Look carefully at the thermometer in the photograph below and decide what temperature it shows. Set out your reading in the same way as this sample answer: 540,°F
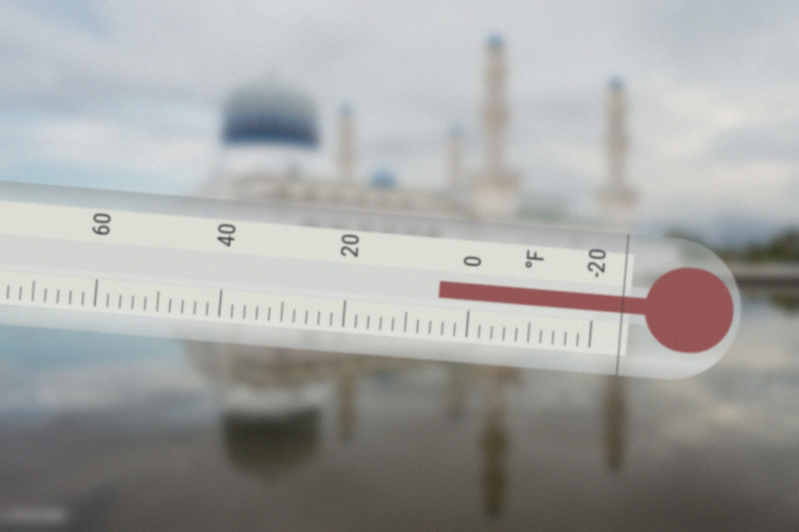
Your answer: 5,°F
